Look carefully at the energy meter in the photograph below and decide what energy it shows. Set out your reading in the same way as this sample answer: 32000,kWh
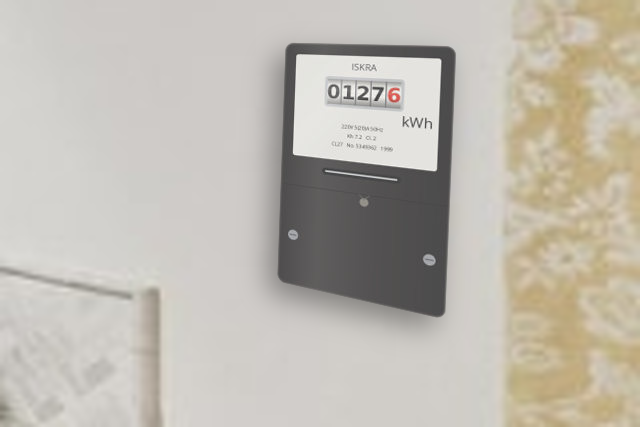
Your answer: 127.6,kWh
